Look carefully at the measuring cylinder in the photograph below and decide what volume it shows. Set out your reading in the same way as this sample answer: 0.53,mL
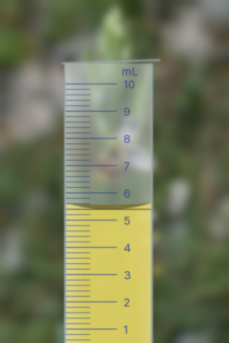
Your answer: 5.4,mL
